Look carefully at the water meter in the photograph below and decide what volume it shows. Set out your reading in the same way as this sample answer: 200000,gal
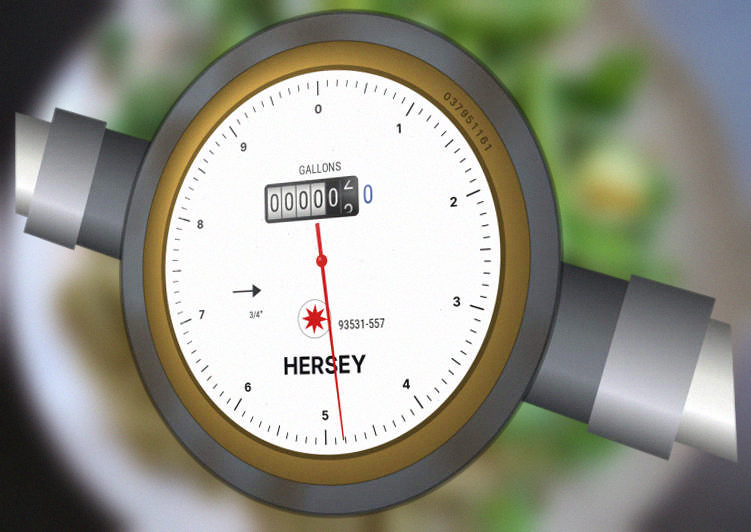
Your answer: 24.8,gal
